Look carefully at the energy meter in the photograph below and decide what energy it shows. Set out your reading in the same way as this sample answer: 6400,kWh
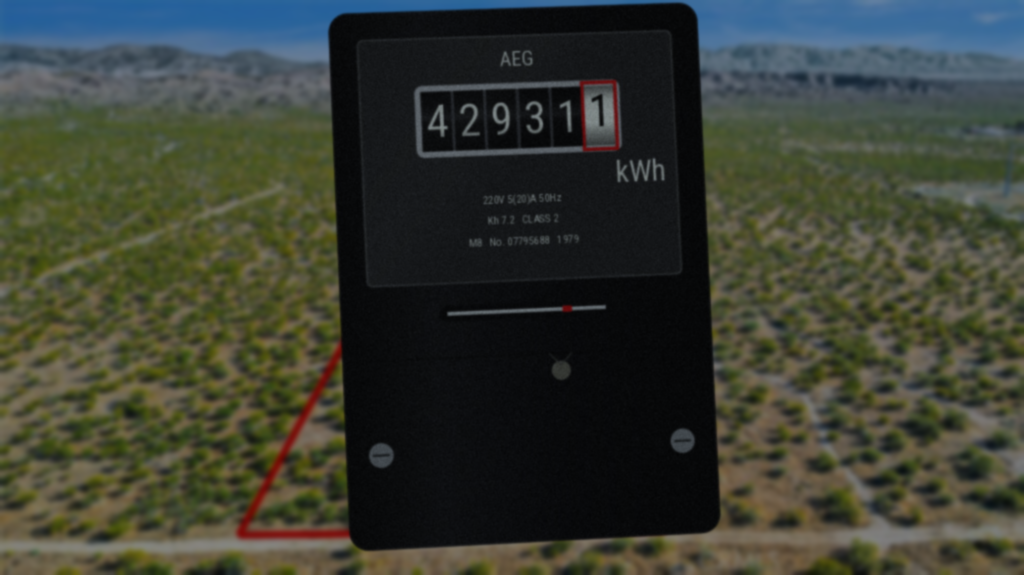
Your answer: 42931.1,kWh
